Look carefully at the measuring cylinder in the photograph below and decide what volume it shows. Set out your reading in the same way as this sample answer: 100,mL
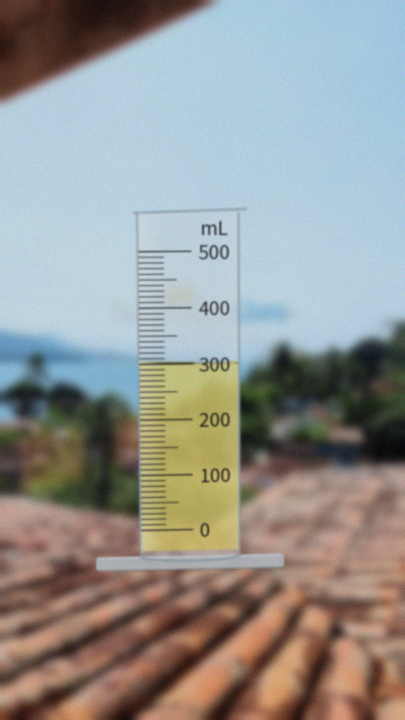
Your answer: 300,mL
